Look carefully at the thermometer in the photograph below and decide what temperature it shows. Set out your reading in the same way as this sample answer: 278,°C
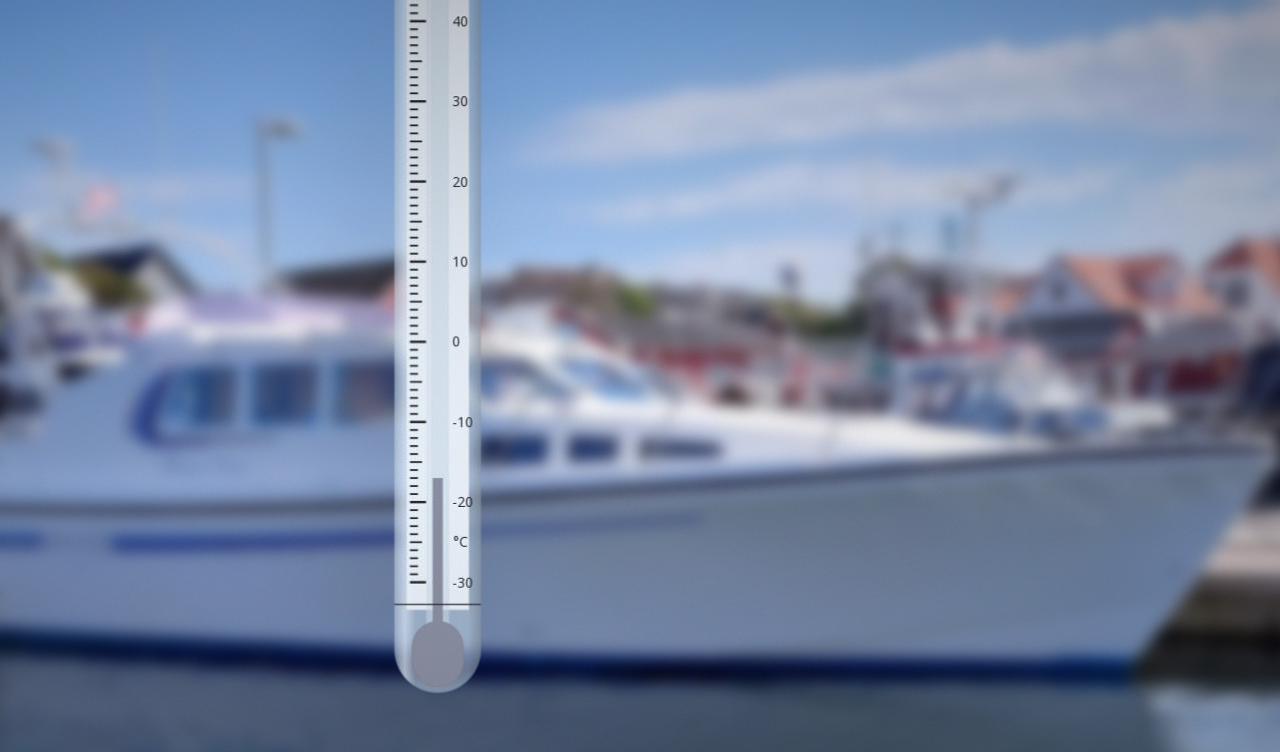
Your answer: -17,°C
